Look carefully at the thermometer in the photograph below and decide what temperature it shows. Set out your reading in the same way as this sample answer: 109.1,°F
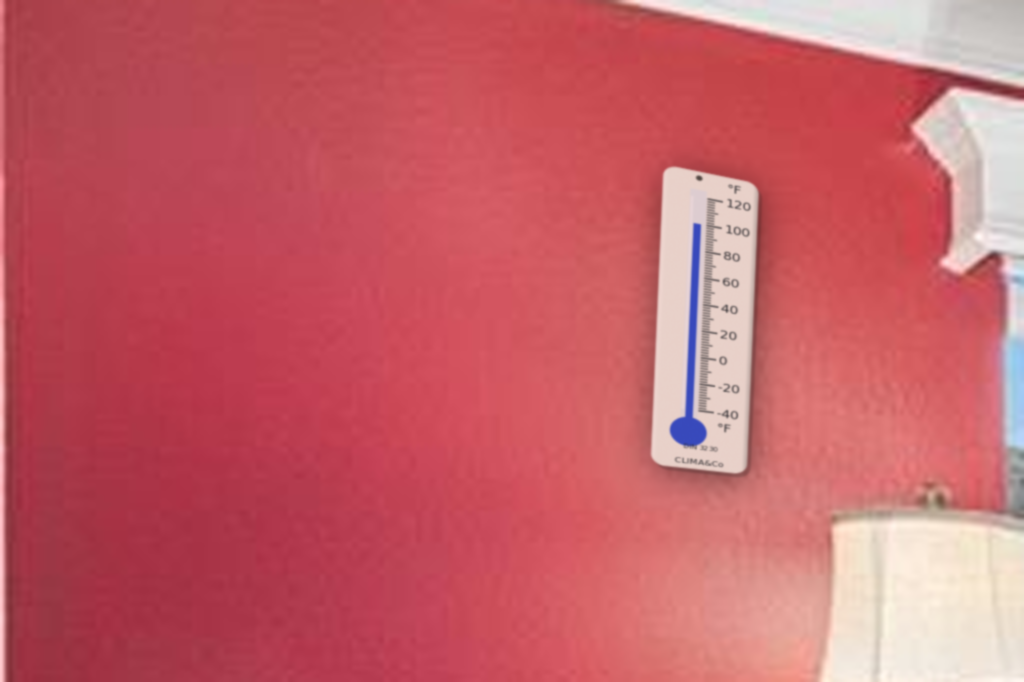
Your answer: 100,°F
